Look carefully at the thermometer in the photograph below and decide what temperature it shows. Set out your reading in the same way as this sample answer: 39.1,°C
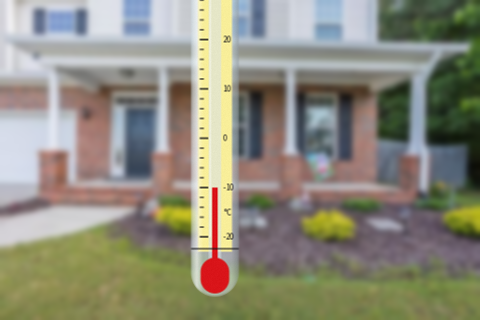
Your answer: -10,°C
